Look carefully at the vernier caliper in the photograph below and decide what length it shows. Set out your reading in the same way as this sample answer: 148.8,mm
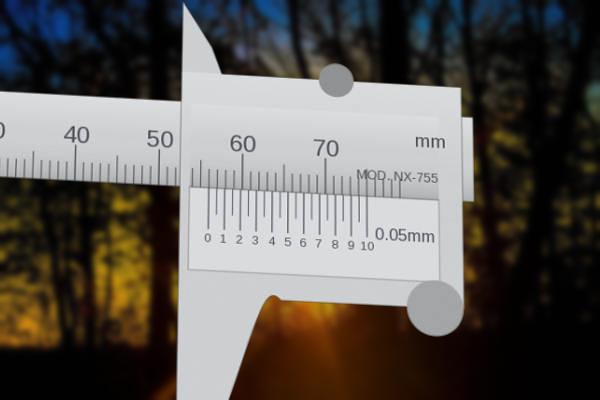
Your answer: 56.0,mm
